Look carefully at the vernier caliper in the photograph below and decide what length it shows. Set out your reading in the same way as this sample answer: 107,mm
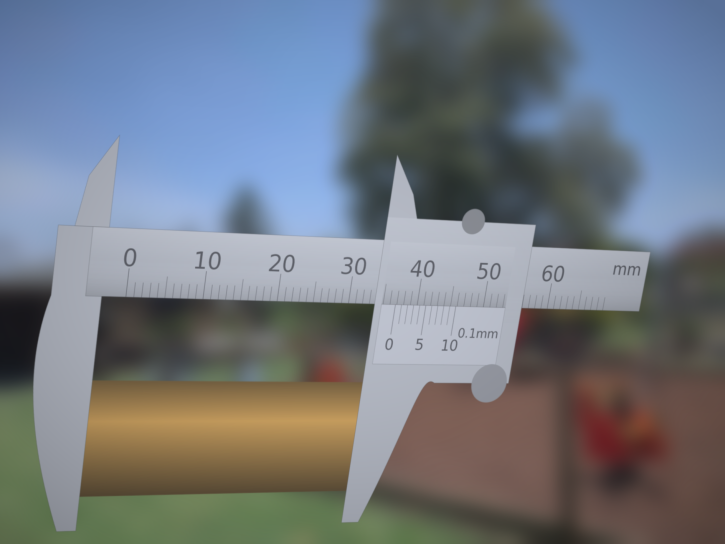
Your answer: 36.8,mm
